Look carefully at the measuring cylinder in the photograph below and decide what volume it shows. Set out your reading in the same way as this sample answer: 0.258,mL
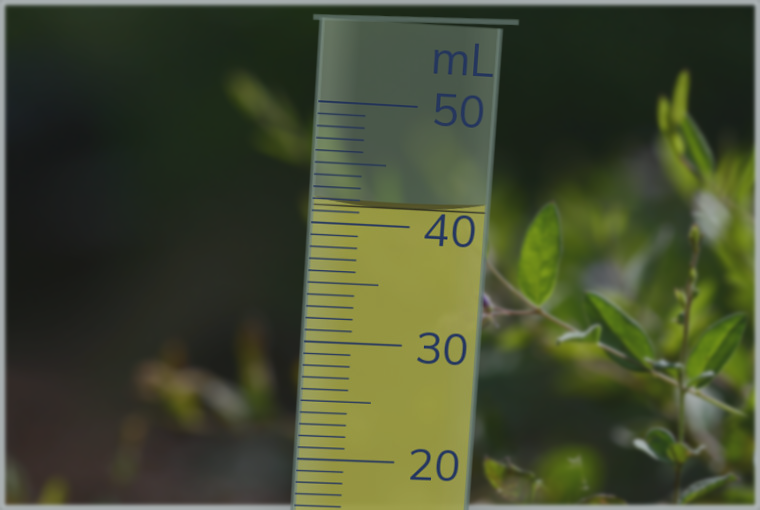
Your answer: 41.5,mL
